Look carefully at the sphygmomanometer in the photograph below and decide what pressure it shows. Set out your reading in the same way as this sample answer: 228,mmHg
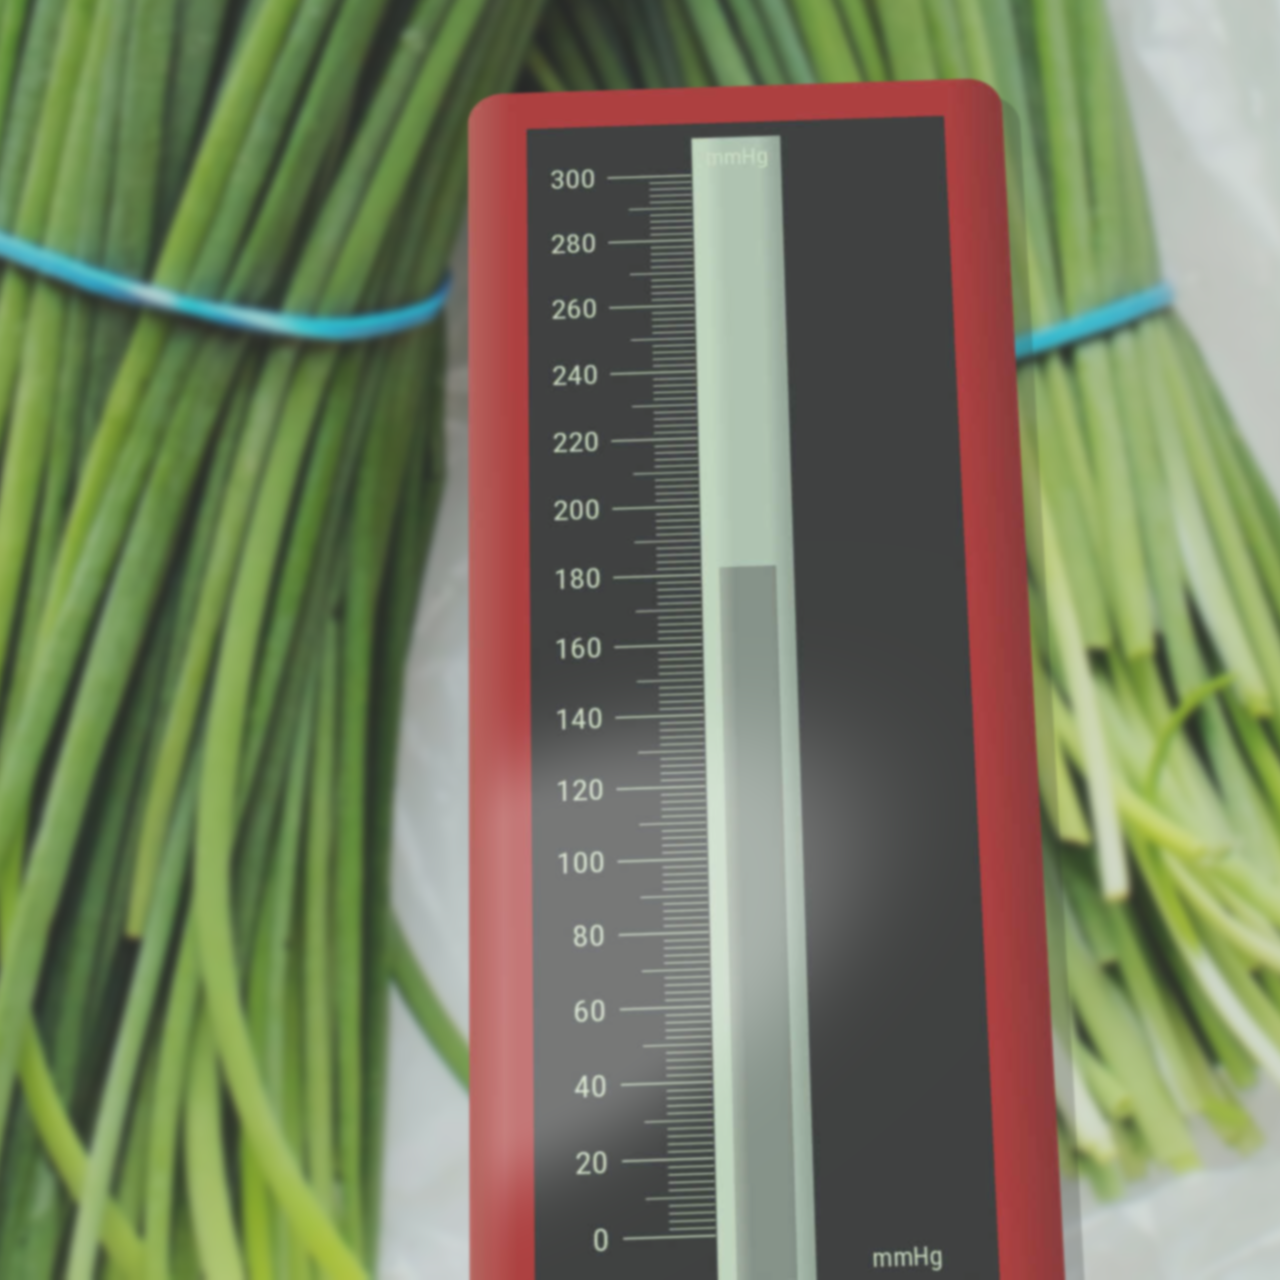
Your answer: 182,mmHg
